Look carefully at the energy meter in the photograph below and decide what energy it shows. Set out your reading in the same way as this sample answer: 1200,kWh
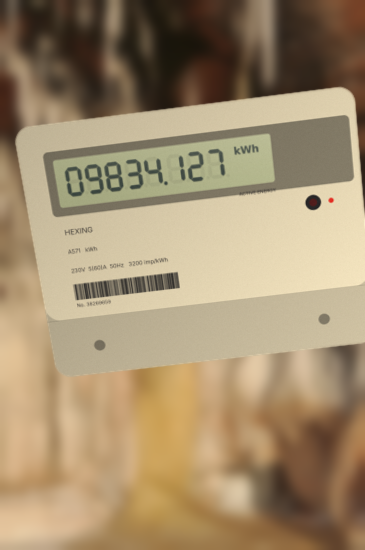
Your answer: 9834.127,kWh
